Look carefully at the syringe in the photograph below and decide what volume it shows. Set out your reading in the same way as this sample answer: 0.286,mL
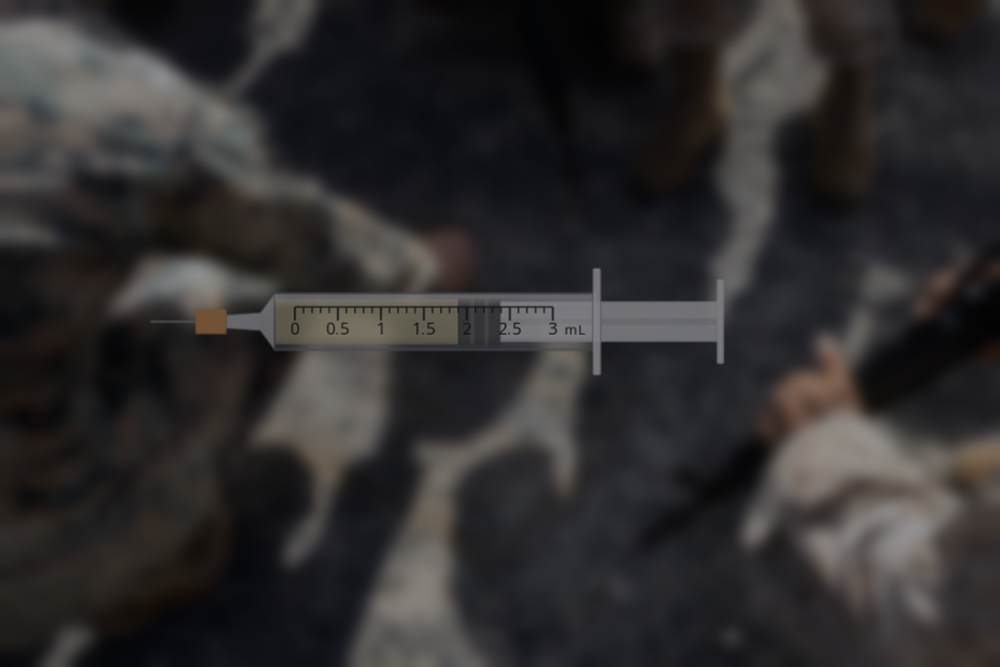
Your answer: 1.9,mL
